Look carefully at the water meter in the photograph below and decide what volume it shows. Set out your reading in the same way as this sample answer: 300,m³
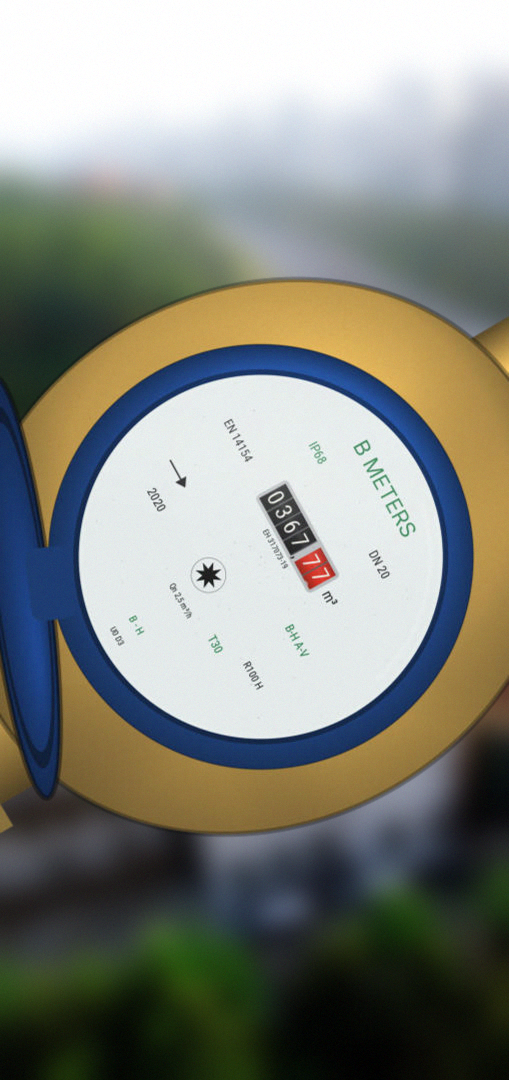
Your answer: 367.77,m³
